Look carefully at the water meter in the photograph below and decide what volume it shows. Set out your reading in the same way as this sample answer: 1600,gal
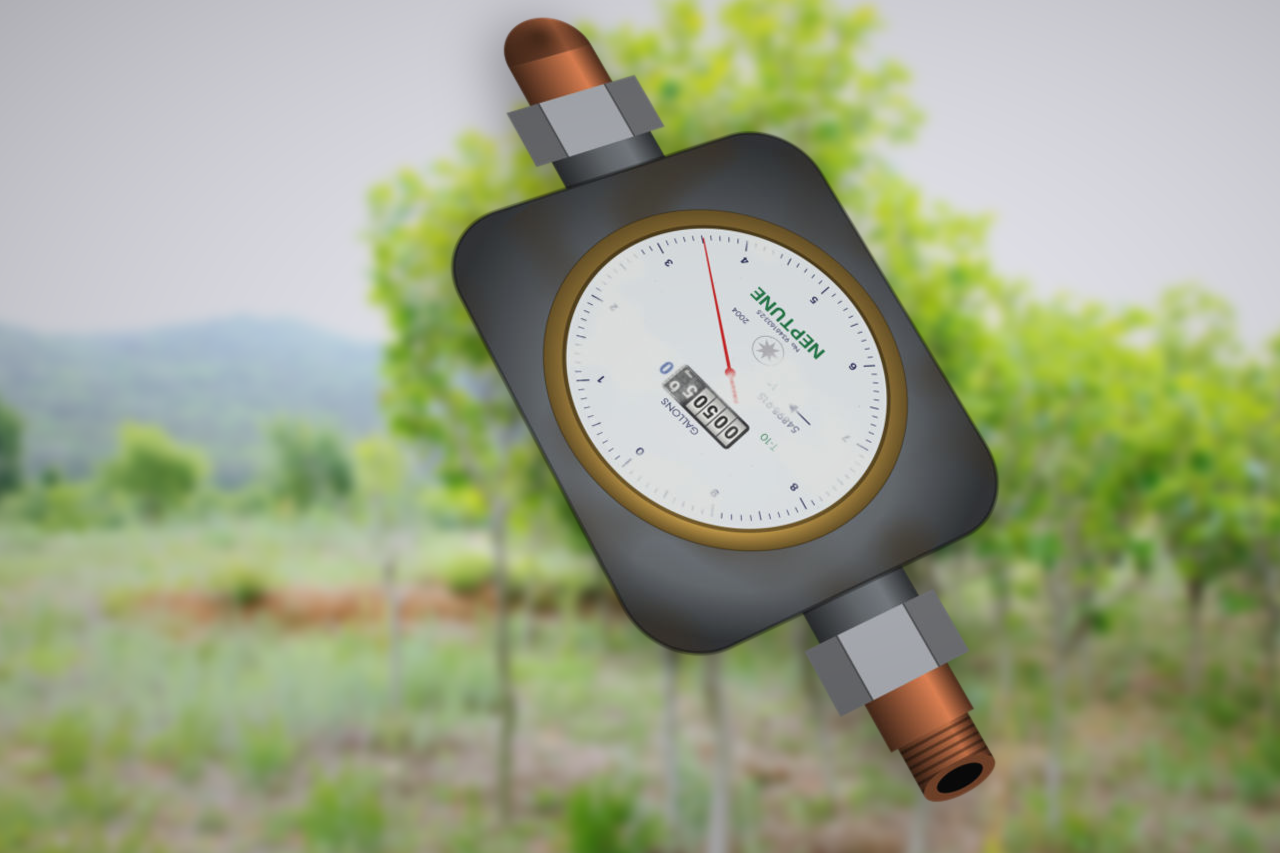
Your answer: 50563.5,gal
